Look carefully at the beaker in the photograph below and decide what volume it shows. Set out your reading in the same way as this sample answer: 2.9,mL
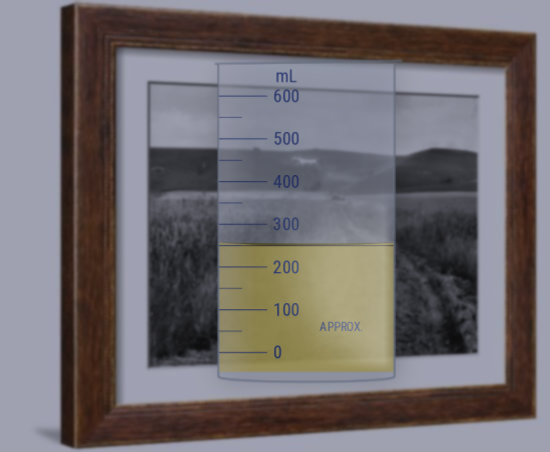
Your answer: 250,mL
